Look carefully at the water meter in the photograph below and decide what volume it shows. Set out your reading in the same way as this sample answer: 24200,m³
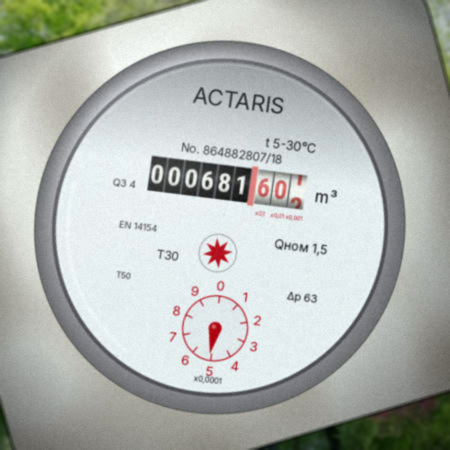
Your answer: 681.6015,m³
